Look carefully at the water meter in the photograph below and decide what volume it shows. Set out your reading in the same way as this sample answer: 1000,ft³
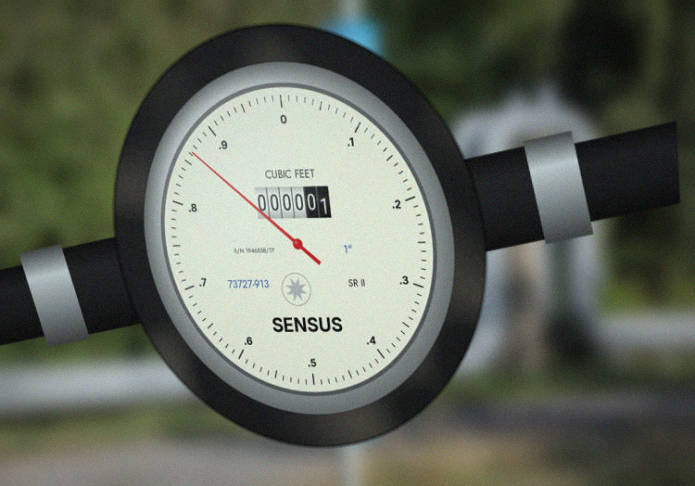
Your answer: 0.86,ft³
